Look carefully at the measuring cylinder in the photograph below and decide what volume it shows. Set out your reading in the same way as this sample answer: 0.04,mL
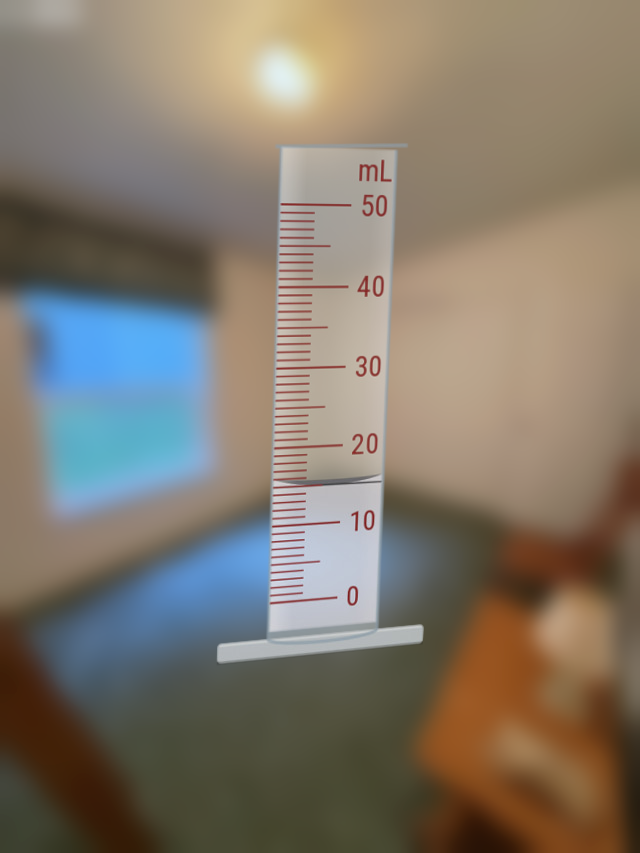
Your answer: 15,mL
